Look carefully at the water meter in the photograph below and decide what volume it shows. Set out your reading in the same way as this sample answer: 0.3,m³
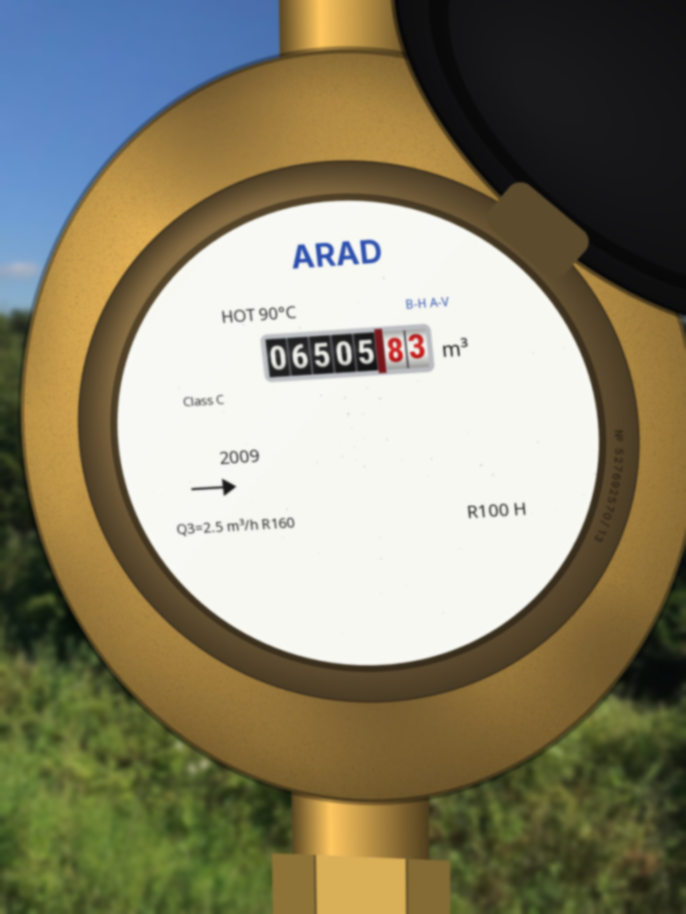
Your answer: 6505.83,m³
